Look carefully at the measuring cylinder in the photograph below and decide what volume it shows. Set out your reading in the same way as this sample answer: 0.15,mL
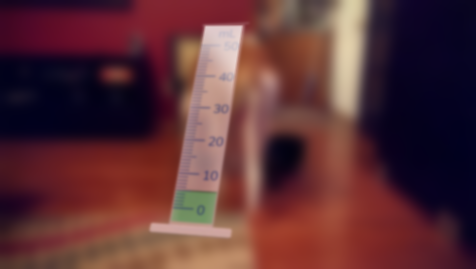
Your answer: 5,mL
